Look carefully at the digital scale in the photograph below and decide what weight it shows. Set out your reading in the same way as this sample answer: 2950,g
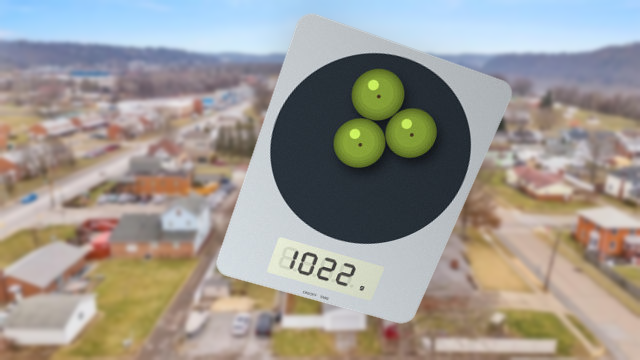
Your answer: 1022,g
